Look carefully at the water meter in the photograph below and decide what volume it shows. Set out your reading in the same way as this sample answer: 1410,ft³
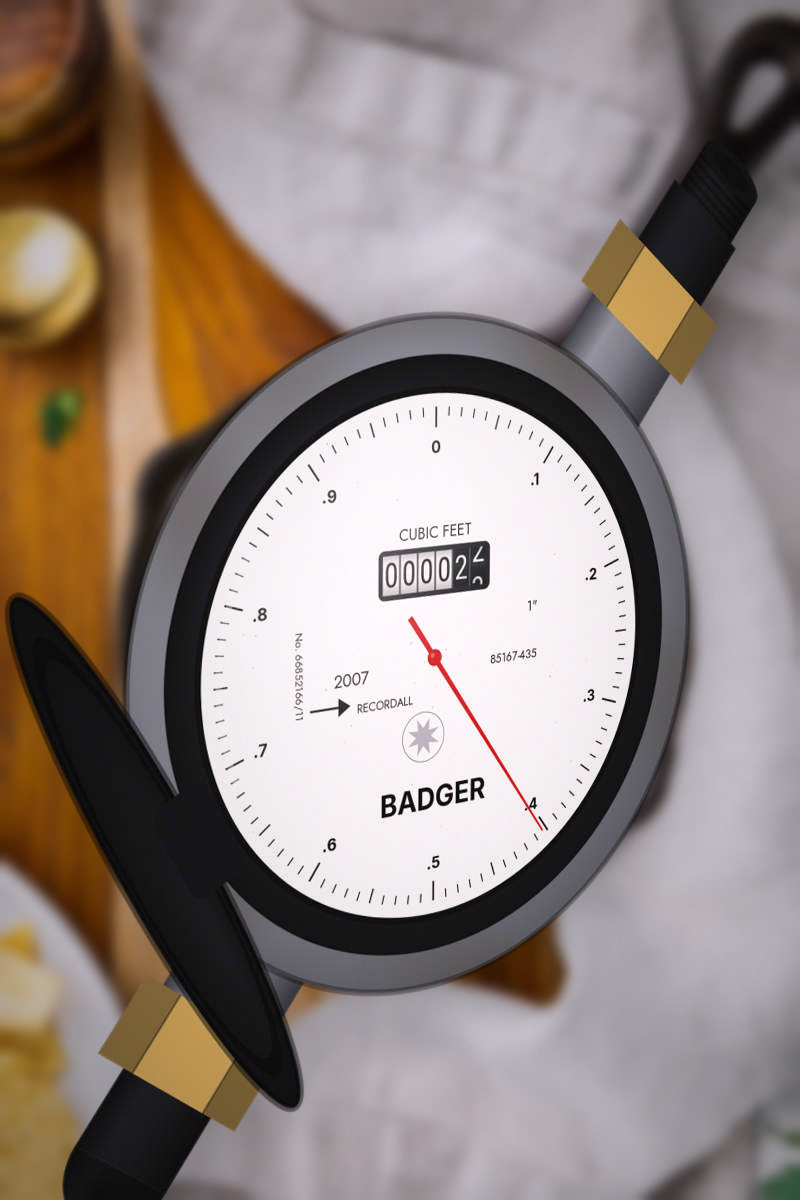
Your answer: 22.40,ft³
